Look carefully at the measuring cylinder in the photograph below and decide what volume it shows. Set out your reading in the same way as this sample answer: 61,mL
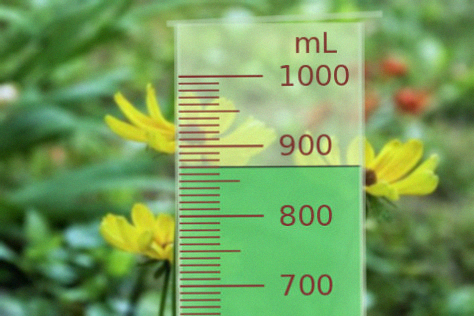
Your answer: 870,mL
